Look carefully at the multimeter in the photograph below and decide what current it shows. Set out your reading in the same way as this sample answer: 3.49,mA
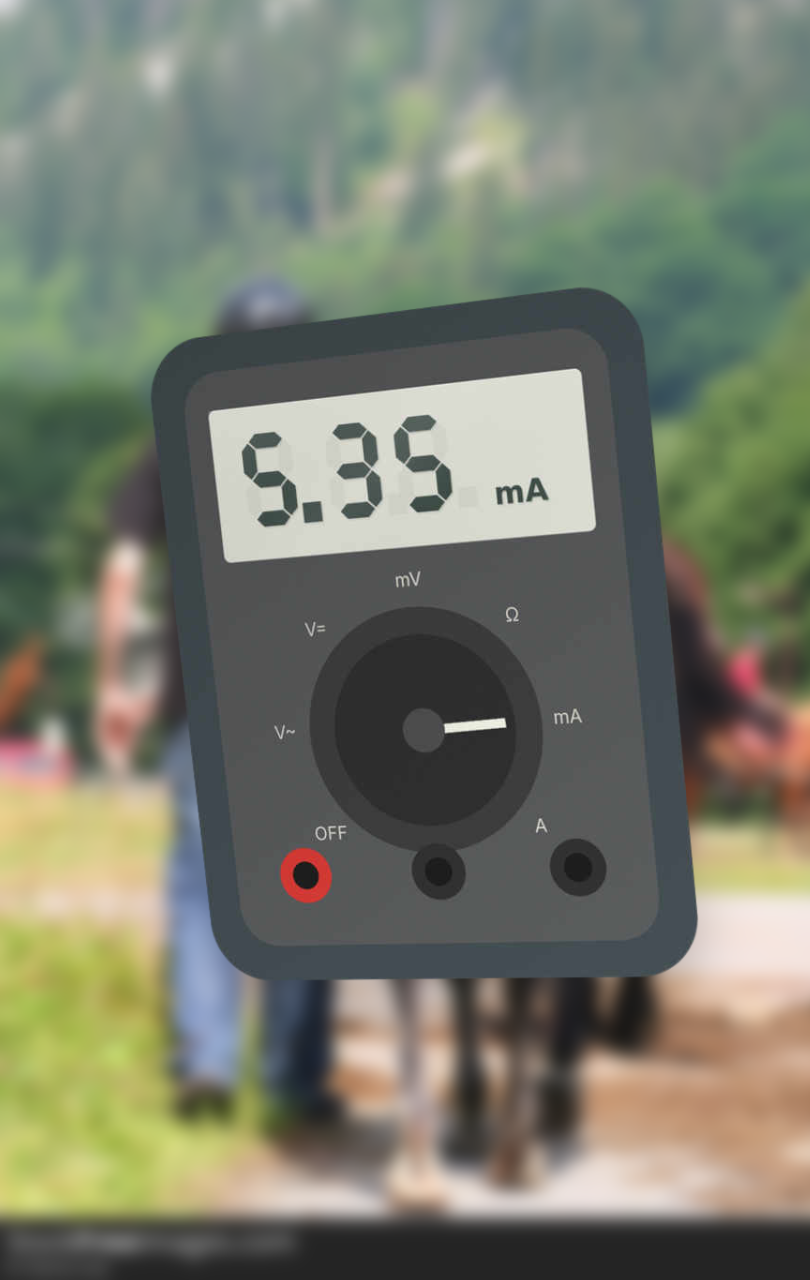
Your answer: 5.35,mA
